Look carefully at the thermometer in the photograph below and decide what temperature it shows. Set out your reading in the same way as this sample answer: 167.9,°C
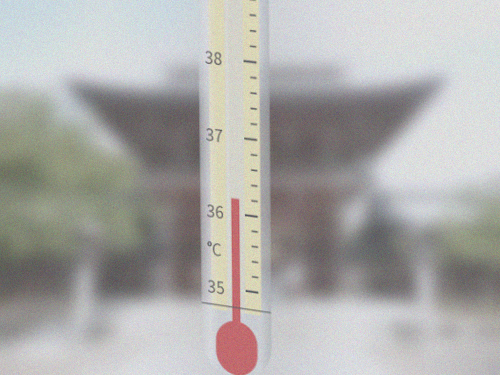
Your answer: 36.2,°C
